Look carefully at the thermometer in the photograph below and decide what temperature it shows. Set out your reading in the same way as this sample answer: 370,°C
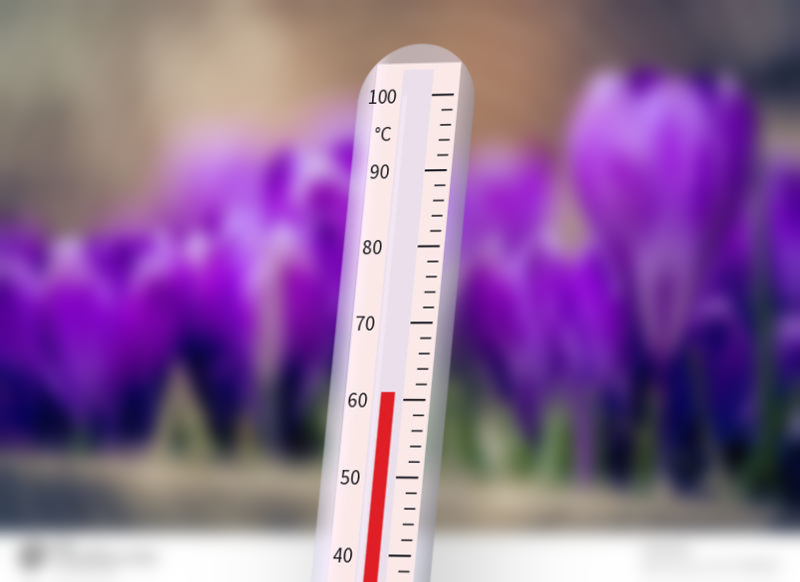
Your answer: 61,°C
